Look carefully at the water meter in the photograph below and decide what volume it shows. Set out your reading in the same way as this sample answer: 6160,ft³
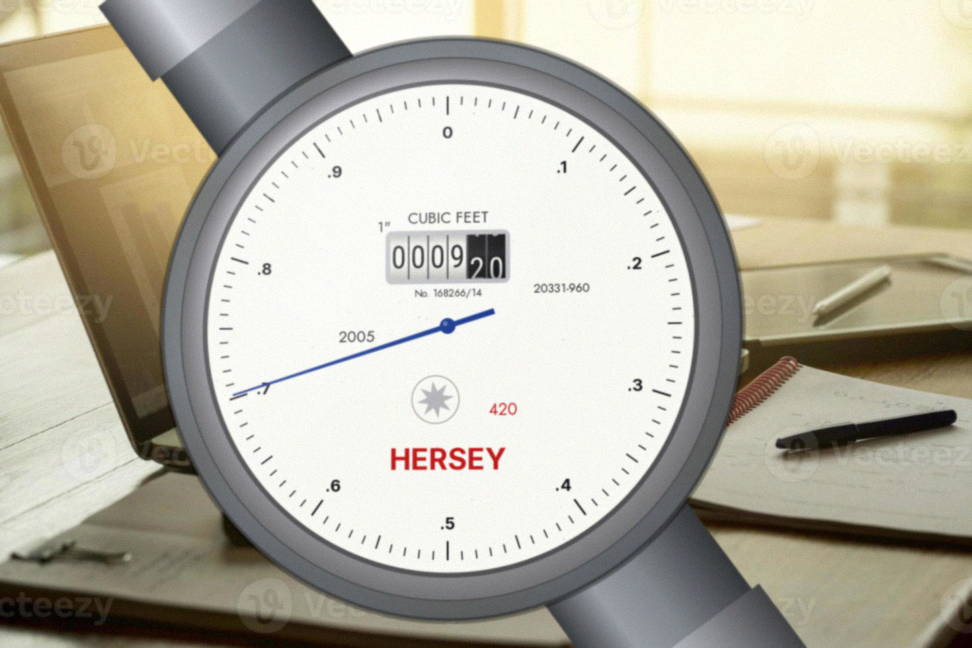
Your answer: 919.70,ft³
